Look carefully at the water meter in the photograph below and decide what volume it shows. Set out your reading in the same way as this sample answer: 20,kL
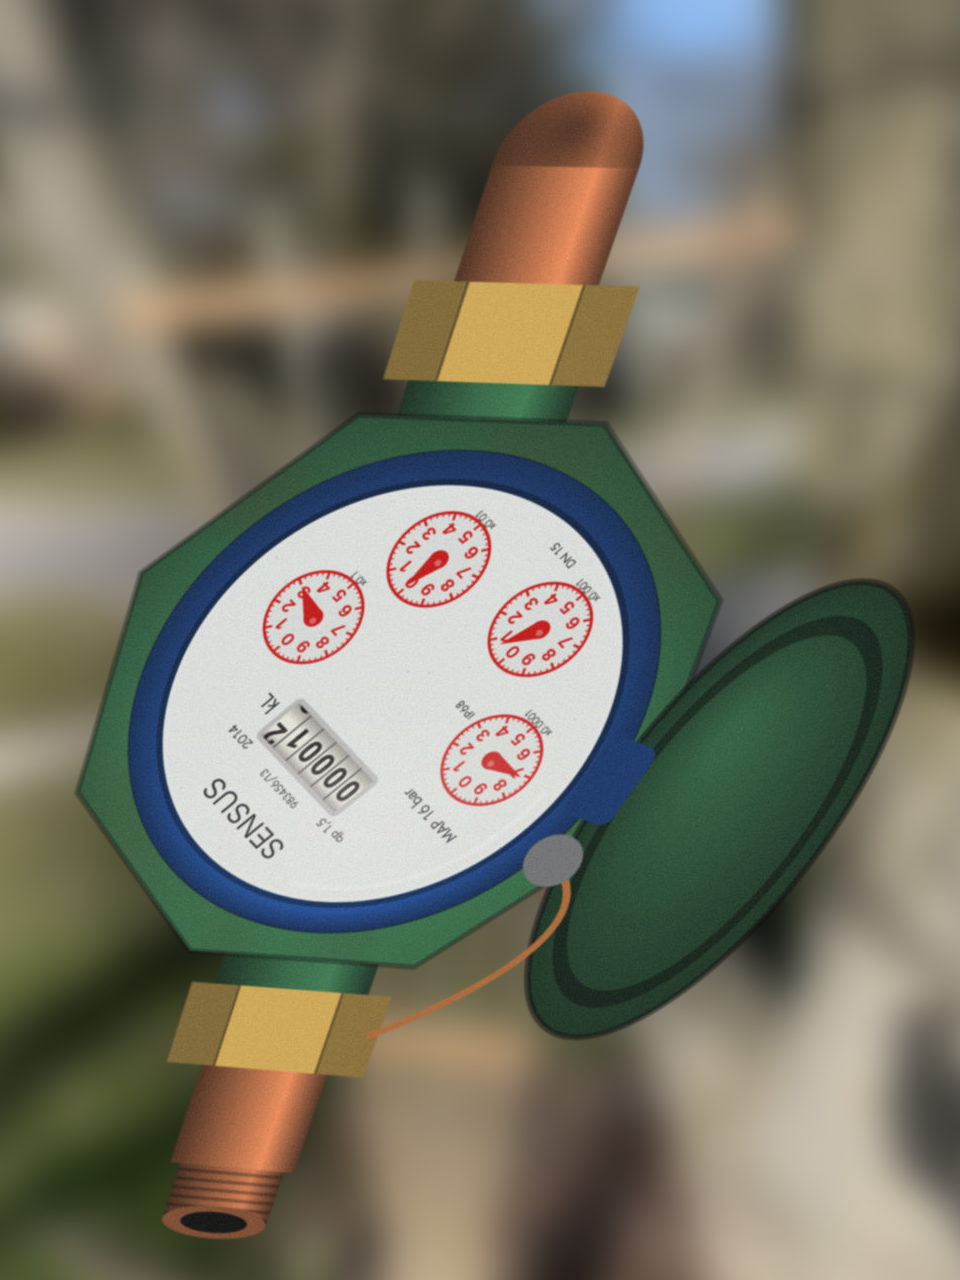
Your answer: 12.3007,kL
